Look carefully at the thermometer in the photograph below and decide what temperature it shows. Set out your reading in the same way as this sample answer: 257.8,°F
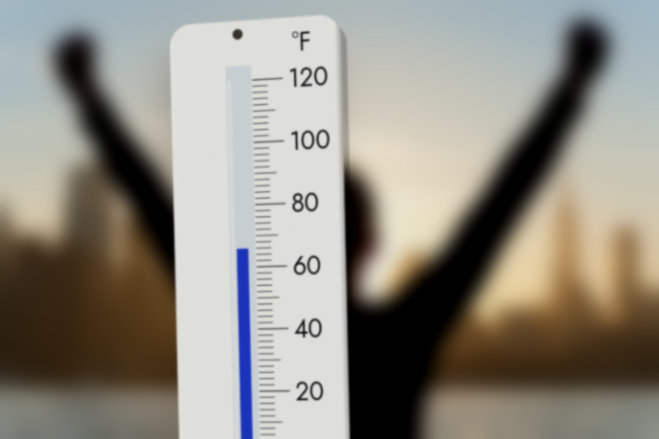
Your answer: 66,°F
